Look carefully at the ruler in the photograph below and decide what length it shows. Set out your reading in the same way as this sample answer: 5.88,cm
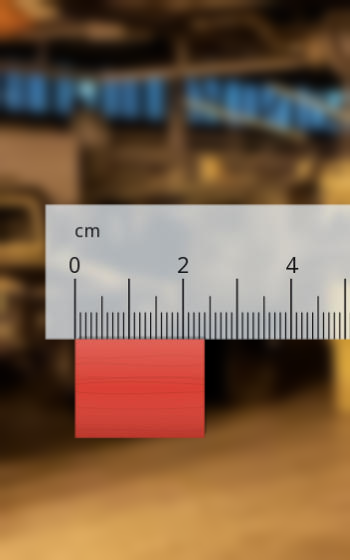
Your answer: 2.4,cm
